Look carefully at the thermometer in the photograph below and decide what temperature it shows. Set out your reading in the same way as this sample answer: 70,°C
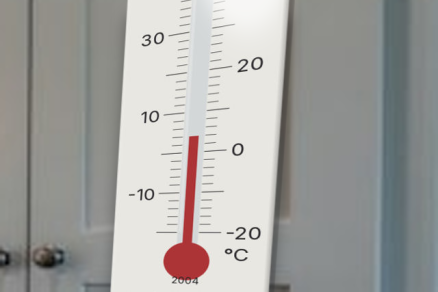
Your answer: 4,°C
